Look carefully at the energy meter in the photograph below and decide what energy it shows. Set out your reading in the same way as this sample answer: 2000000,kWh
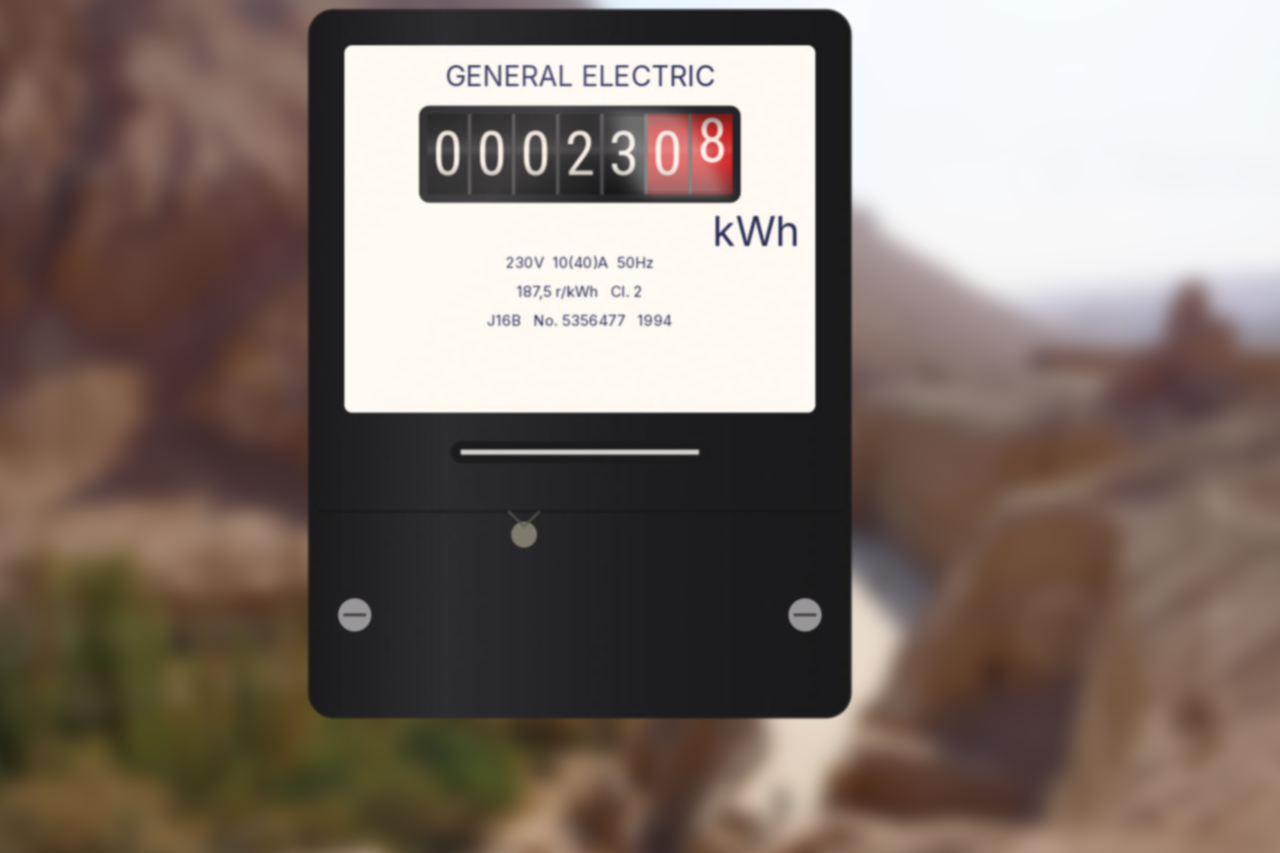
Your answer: 23.08,kWh
